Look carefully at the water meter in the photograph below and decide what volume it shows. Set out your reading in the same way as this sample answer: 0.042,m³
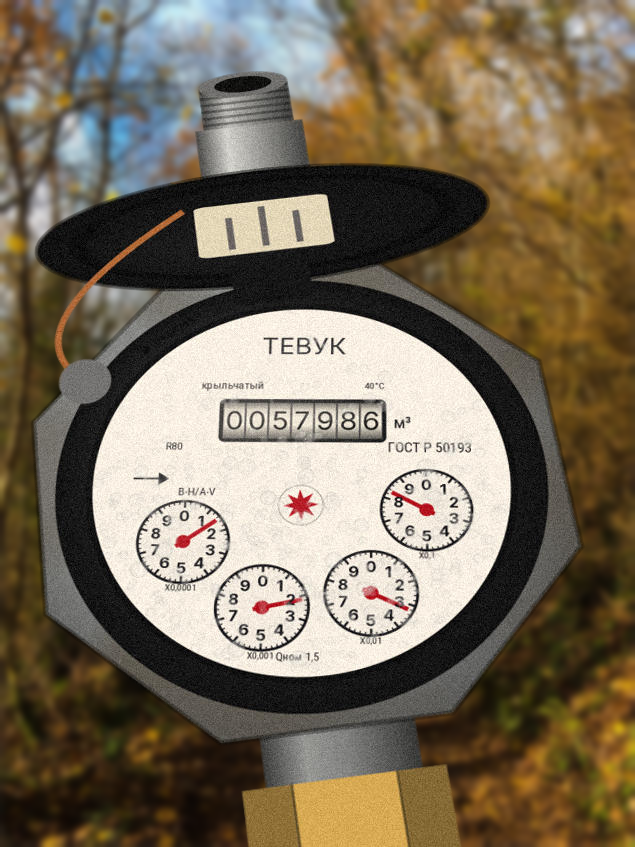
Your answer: 57986.8321,m³
